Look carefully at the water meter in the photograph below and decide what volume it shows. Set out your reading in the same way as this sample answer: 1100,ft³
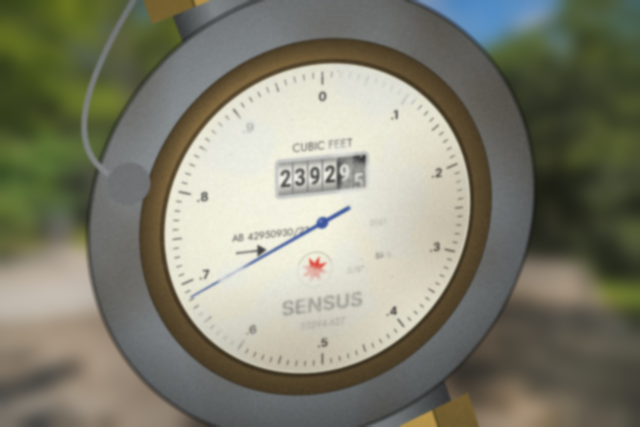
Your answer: 239294.68,ft³
